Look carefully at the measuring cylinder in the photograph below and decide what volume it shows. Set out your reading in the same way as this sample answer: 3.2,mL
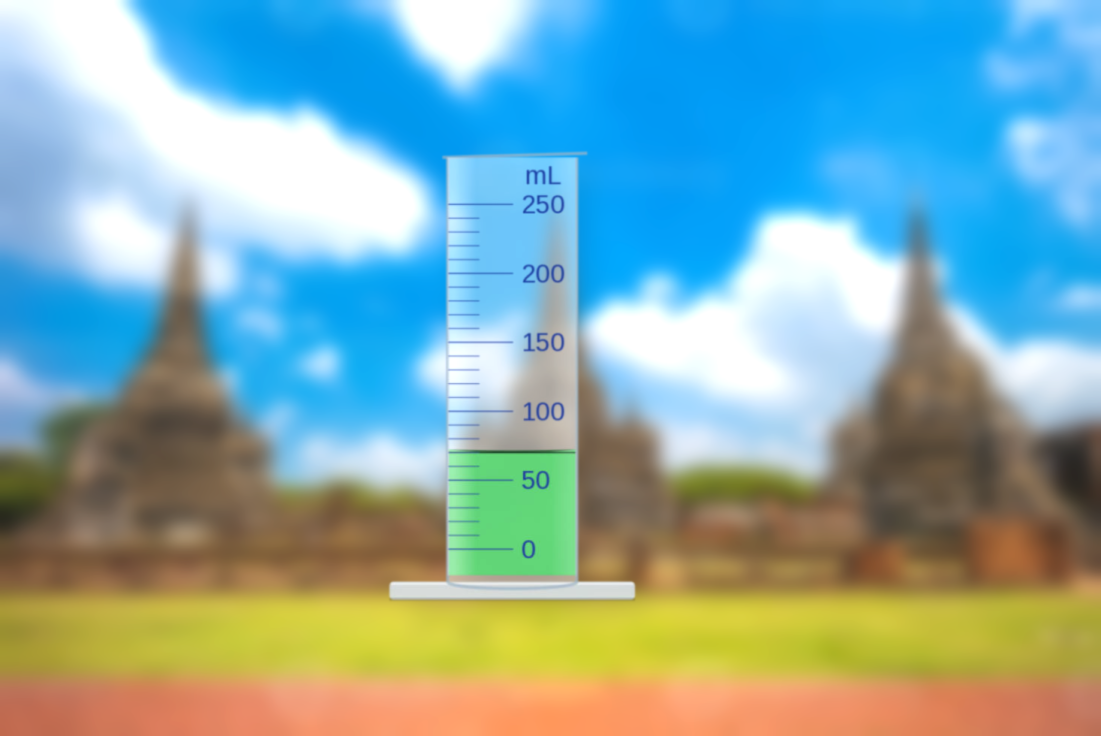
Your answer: 70,mL
